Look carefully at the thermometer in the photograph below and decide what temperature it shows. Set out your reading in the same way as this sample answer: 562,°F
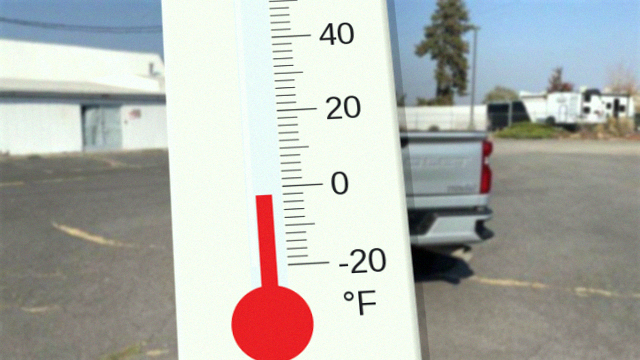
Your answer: -2,°F
